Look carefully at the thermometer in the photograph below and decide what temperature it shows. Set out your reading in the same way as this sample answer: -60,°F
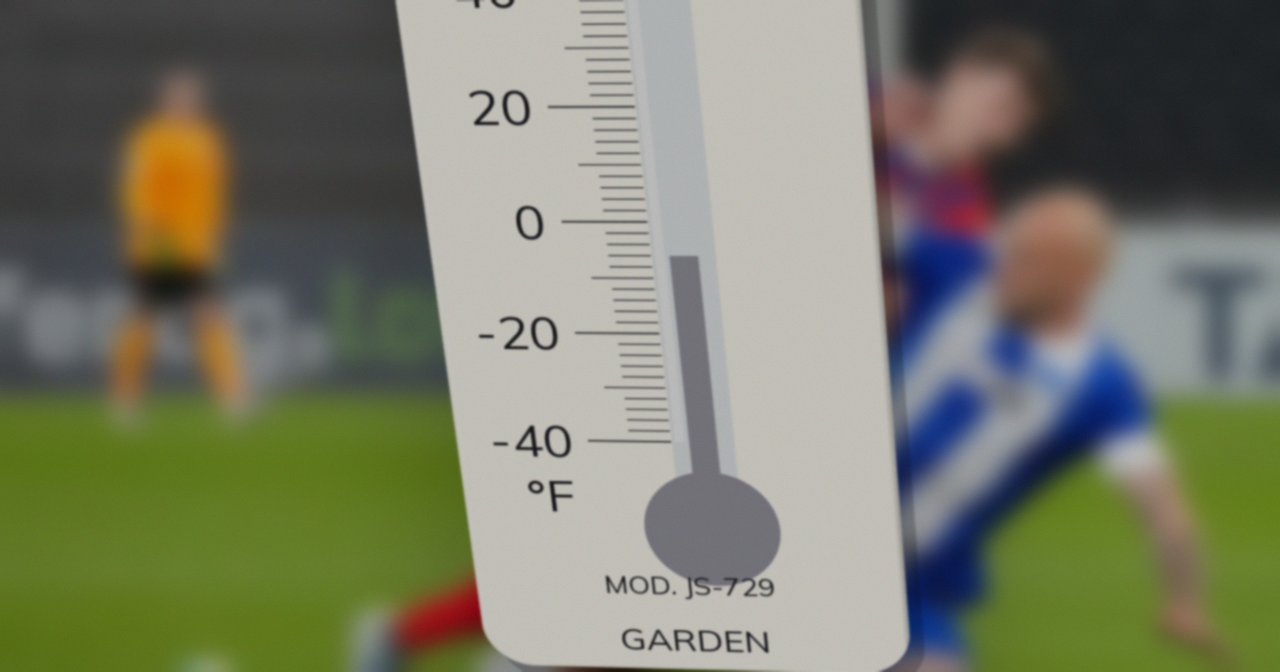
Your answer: -6,°F
